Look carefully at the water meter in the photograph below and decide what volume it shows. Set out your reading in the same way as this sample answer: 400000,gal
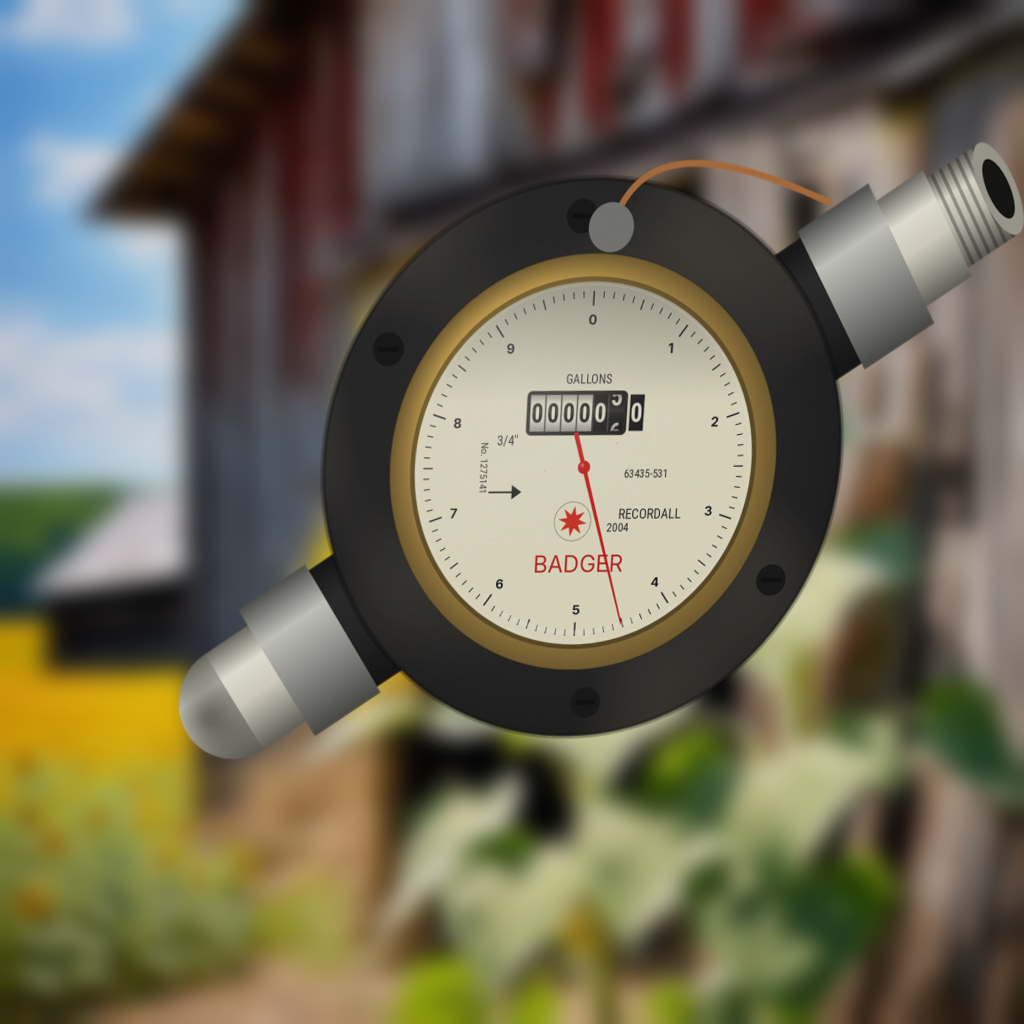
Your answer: 54.5,gal
